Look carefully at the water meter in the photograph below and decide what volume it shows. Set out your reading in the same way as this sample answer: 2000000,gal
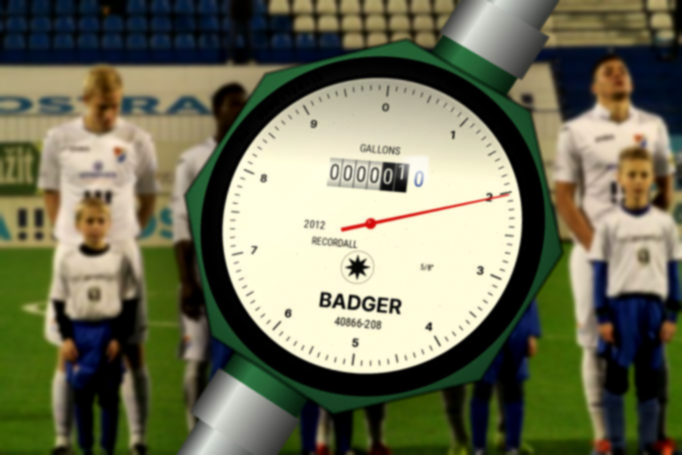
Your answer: 12.0,gal
